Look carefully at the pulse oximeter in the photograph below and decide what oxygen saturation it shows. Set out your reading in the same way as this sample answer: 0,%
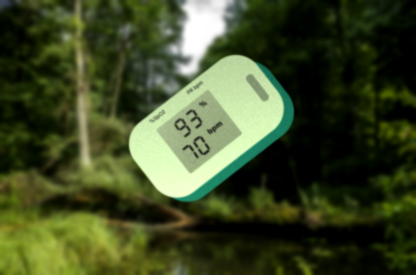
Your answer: 93,%
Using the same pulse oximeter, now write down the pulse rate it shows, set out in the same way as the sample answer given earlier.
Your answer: 70,bpm
